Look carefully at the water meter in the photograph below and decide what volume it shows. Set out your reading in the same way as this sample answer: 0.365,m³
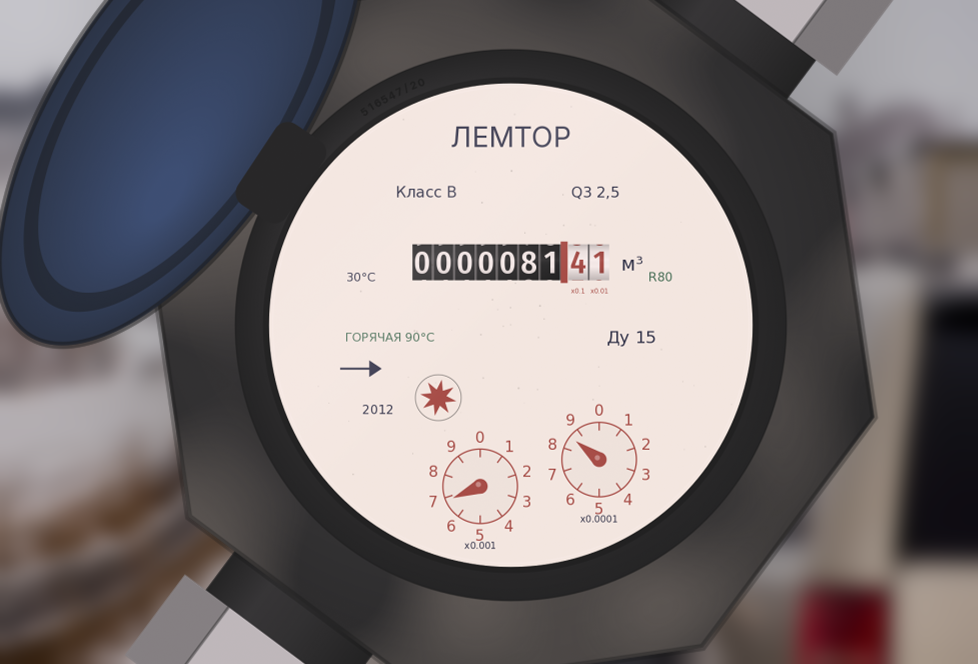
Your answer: 81.4168,m³
